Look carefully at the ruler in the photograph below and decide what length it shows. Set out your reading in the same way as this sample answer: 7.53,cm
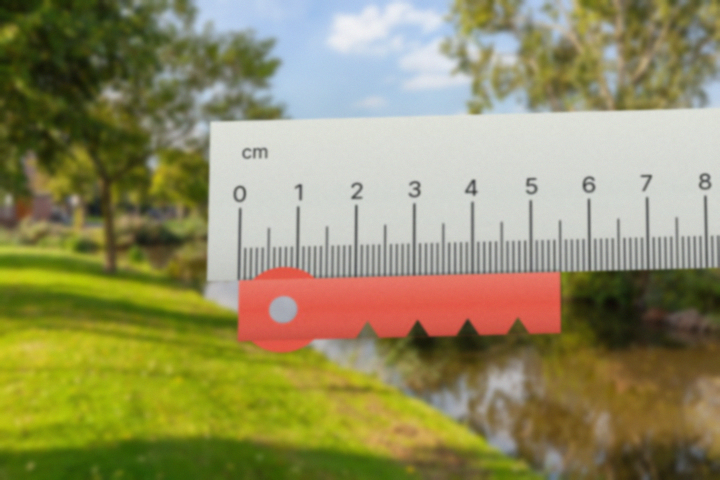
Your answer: 5.5,cm
